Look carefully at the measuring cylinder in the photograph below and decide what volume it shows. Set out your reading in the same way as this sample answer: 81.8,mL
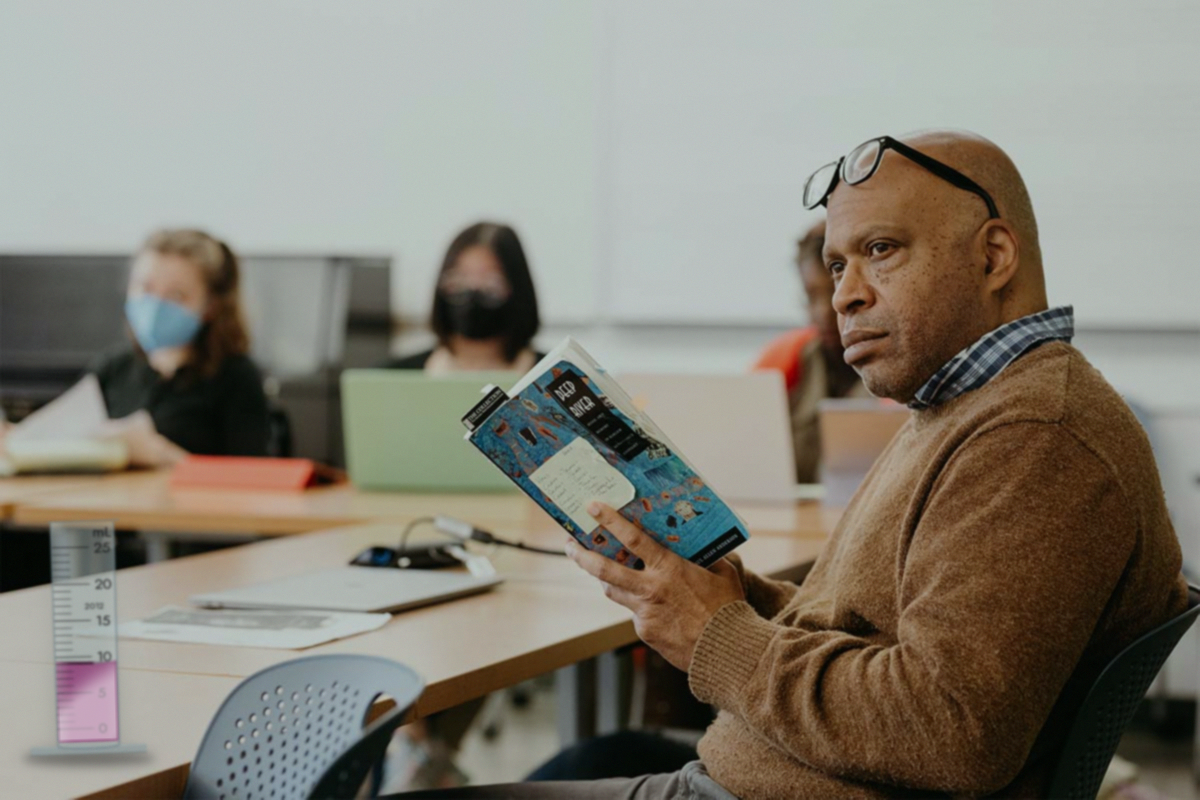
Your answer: 9,mL
